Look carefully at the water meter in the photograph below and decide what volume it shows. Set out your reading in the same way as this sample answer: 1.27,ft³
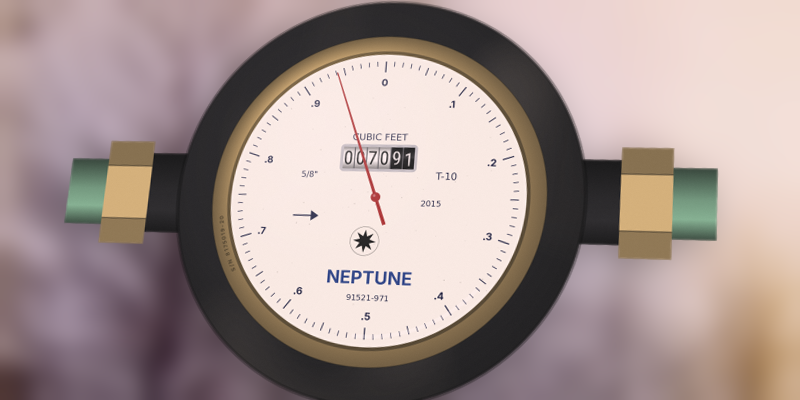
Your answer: 7090.94,ft³
